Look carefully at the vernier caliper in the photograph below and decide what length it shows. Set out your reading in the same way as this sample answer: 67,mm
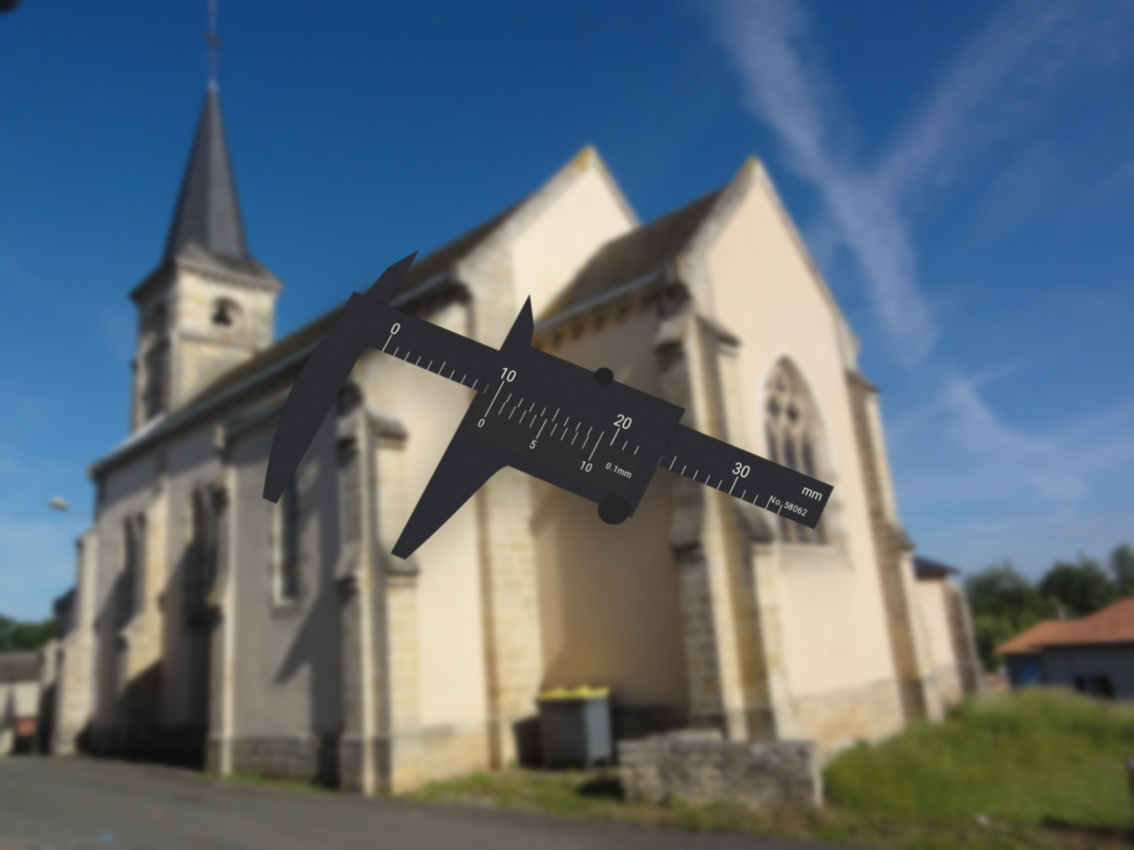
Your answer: 10.0,mm
